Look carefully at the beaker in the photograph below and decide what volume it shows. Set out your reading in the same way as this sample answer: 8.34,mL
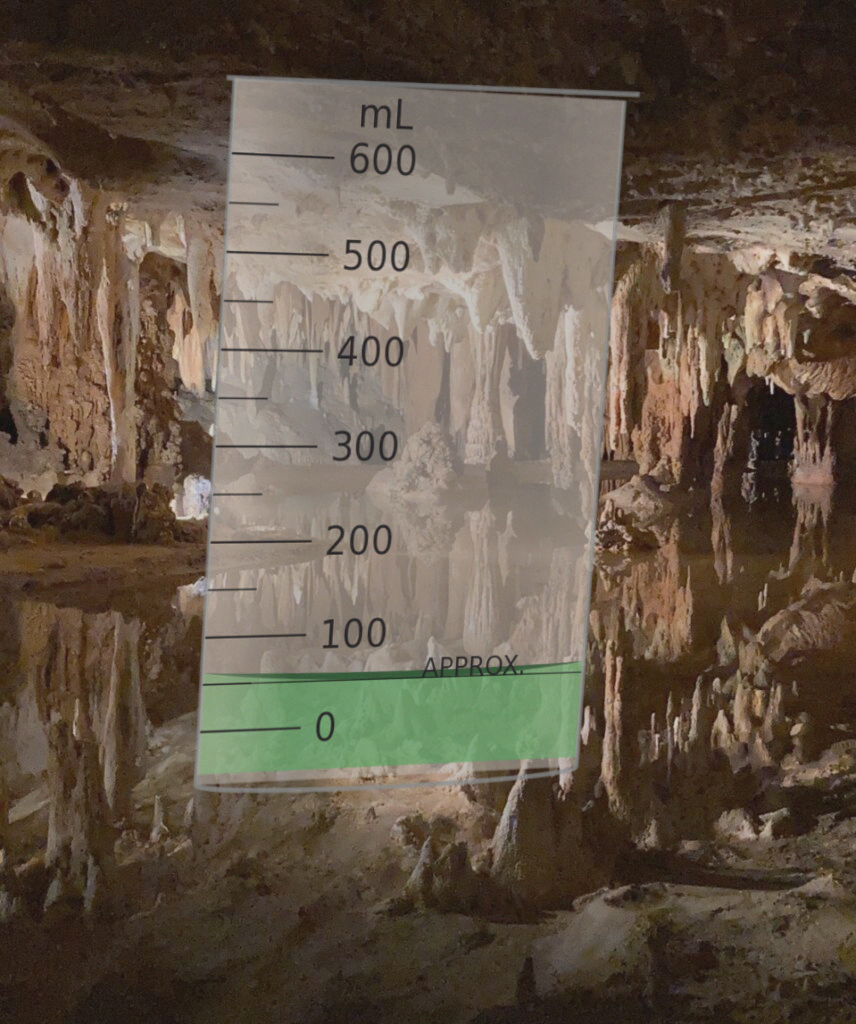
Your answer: 50,mL
